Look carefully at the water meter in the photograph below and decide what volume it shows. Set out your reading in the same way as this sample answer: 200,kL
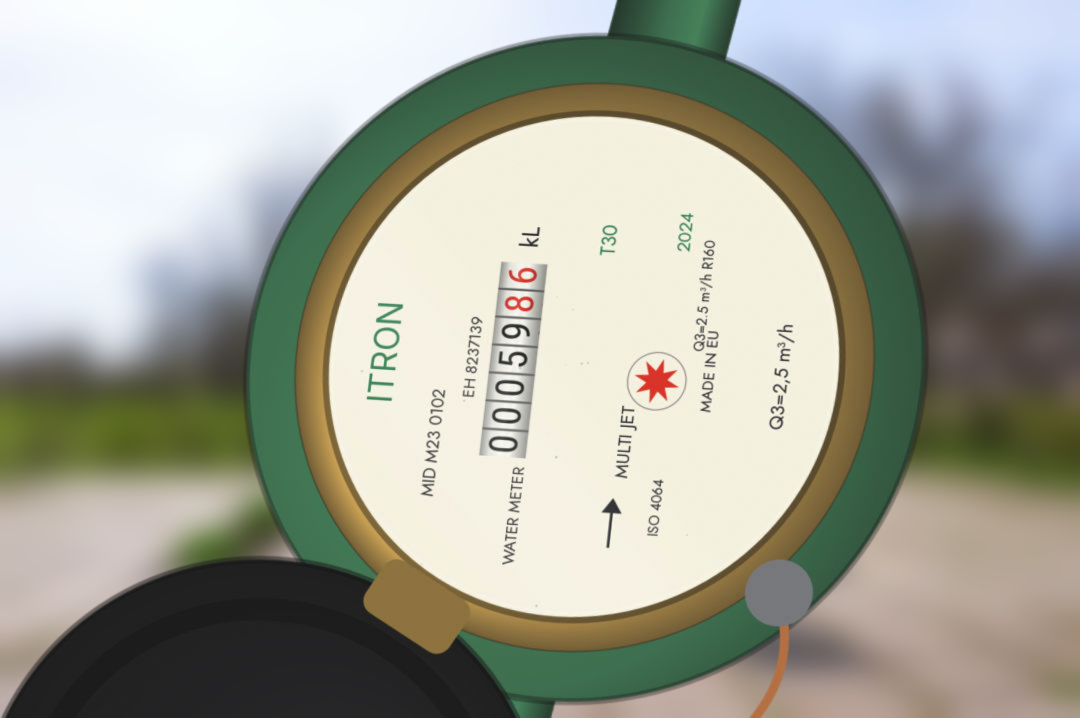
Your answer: 59.86,kL
